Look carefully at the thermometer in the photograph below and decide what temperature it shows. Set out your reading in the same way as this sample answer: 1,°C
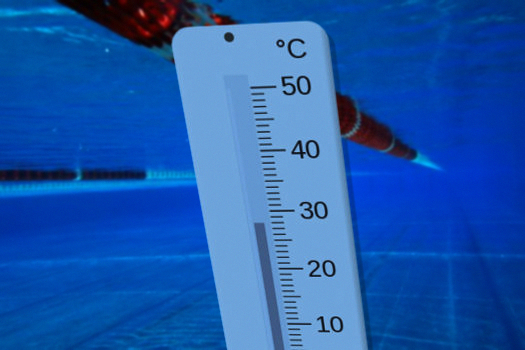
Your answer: 28,°C
